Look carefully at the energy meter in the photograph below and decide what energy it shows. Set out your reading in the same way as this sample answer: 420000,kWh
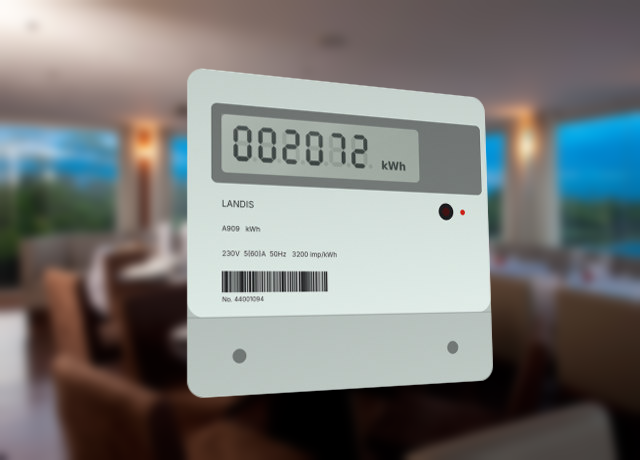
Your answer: 2072,kWh
